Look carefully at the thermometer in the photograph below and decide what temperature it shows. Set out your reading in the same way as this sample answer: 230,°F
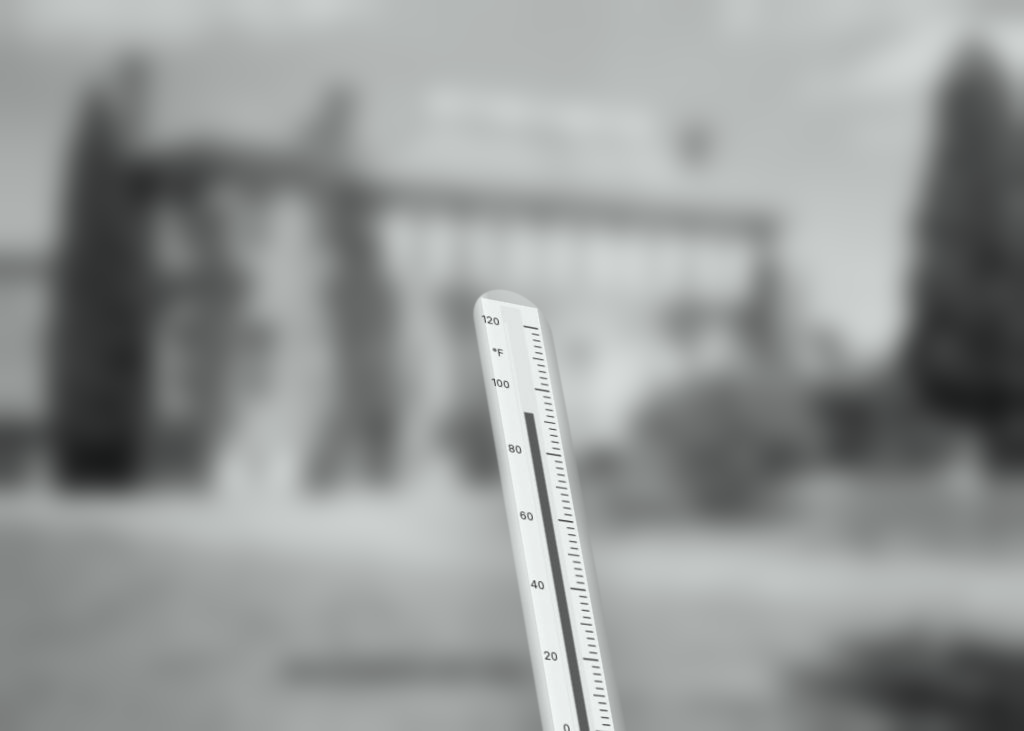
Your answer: 92,°F
